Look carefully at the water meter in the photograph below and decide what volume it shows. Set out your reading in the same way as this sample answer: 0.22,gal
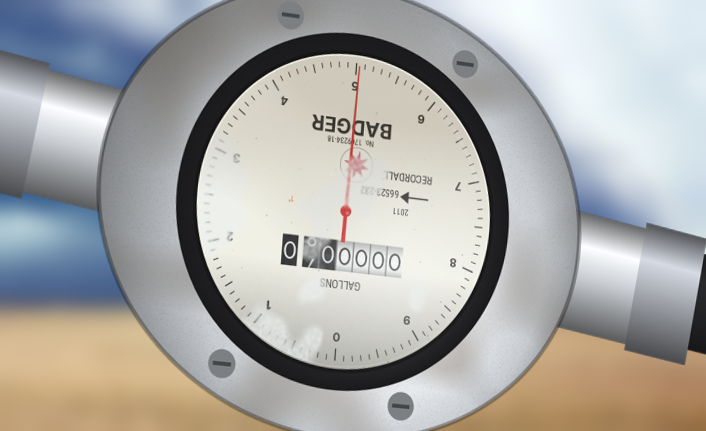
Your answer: 75.0,gal
